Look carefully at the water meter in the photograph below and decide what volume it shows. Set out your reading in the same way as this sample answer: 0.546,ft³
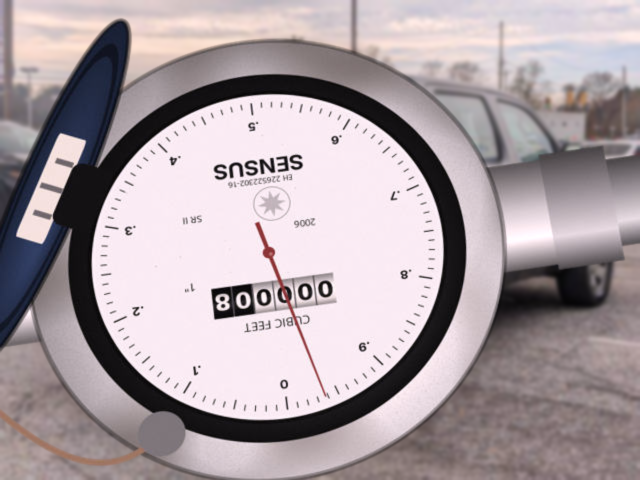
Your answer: 7.96,ft³
